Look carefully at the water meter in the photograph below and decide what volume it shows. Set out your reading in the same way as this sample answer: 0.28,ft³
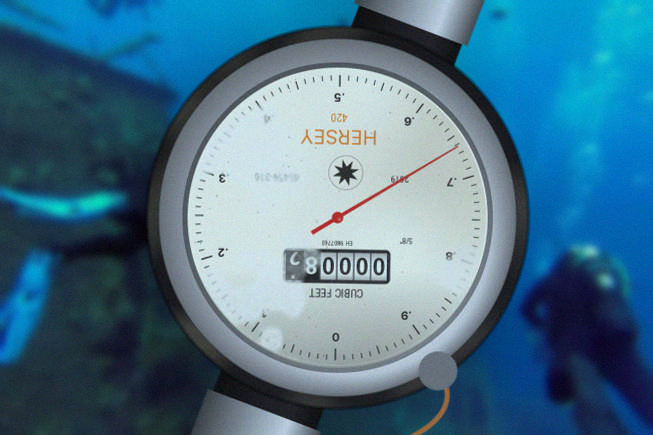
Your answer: 81.66,ft³
